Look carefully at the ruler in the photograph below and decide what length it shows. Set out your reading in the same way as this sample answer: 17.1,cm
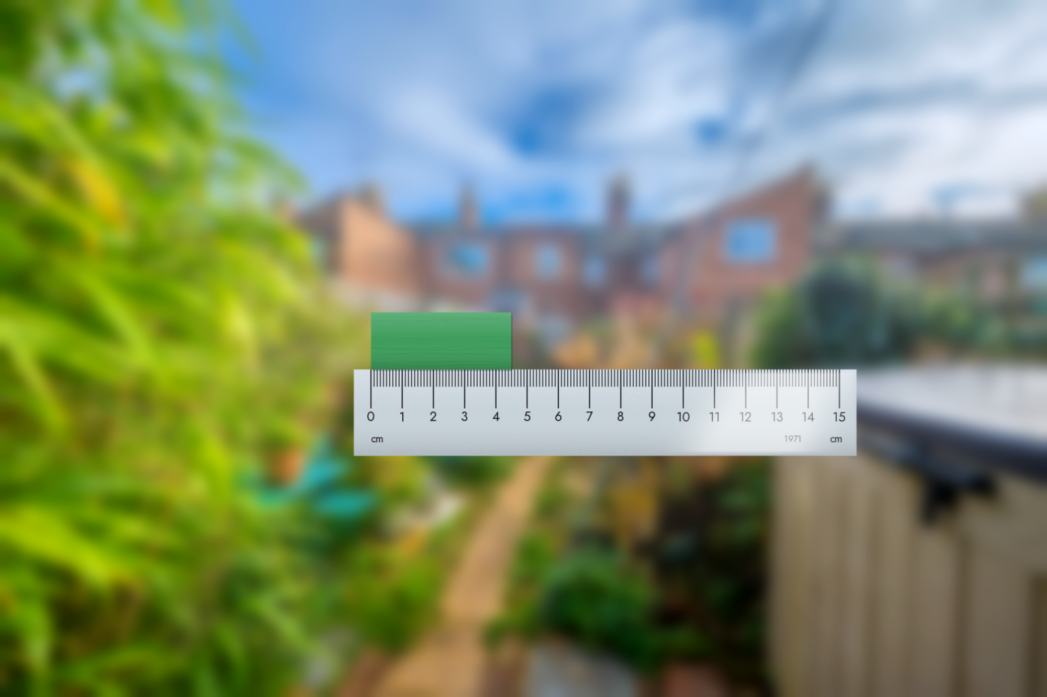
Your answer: 4.5,cm
